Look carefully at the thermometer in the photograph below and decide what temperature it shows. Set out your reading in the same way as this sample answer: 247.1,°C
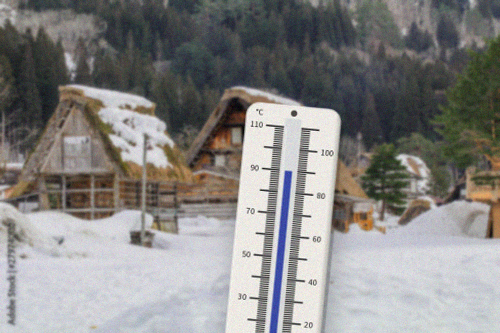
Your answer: 90,°C
